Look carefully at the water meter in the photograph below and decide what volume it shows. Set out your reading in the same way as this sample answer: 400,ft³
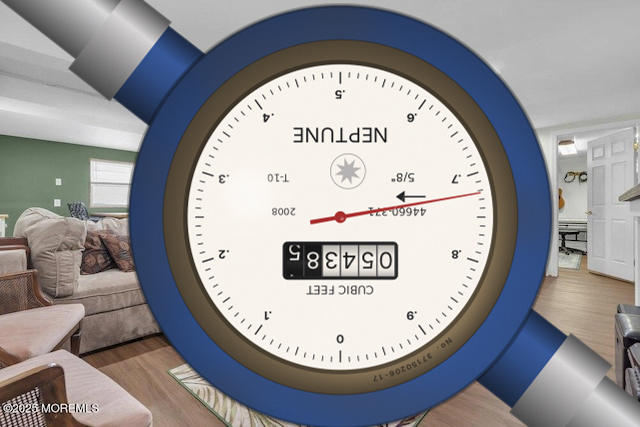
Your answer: 54384.72,ft³
